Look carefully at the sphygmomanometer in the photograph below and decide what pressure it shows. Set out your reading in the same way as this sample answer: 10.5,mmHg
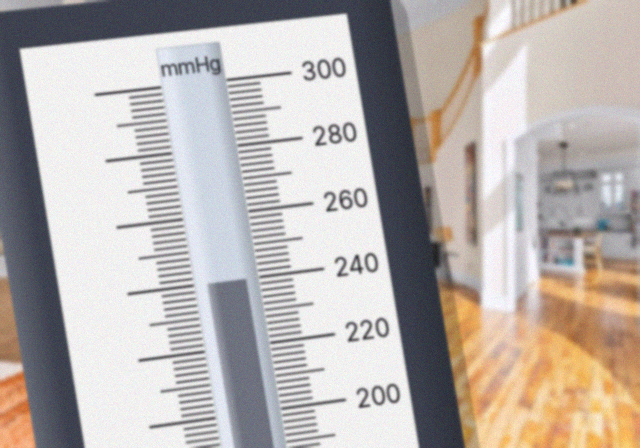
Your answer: 240,mmHg
